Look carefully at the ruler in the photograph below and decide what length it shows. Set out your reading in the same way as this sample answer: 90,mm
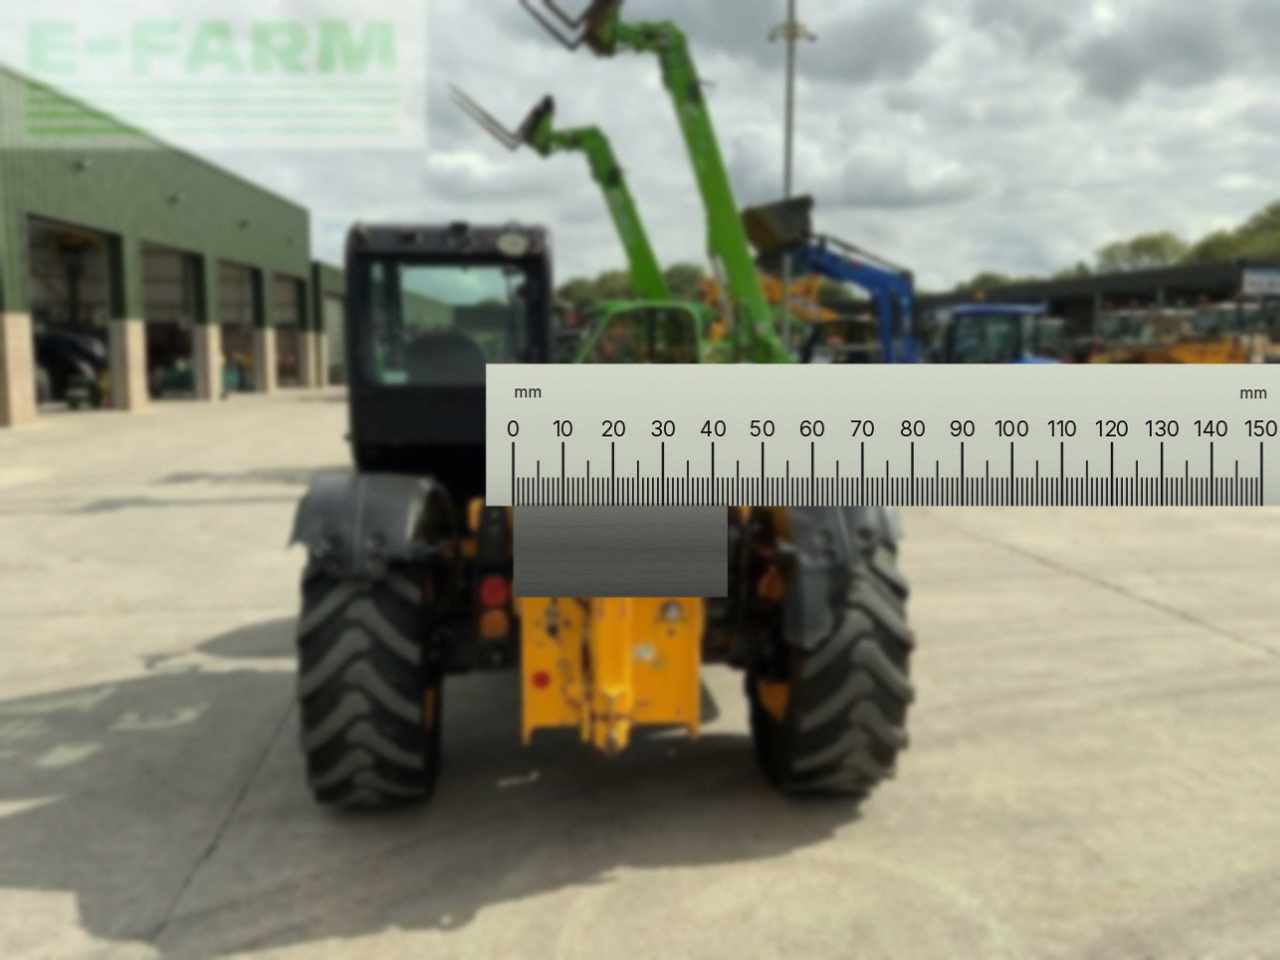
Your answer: 43,mm
